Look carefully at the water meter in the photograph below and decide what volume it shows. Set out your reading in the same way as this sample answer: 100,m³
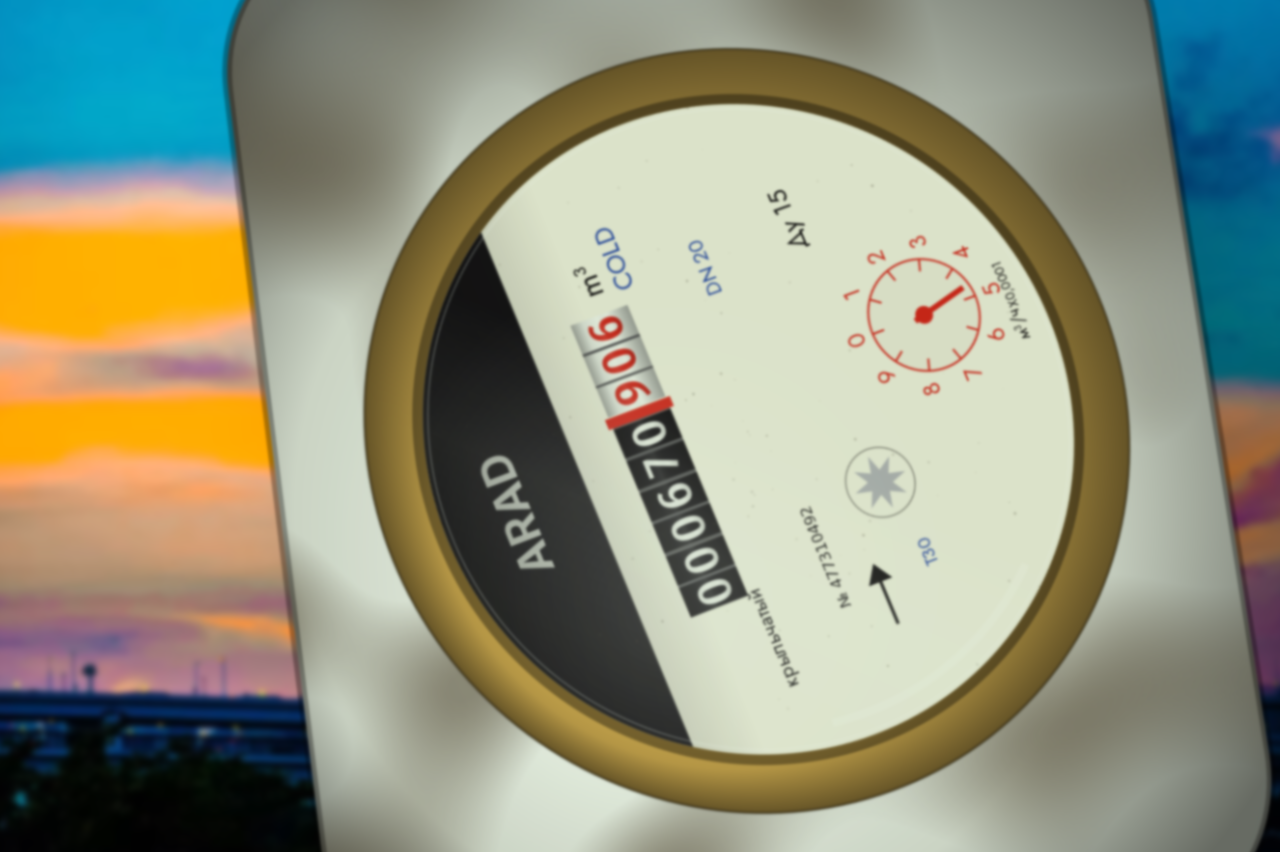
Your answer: 670.9064,m³
